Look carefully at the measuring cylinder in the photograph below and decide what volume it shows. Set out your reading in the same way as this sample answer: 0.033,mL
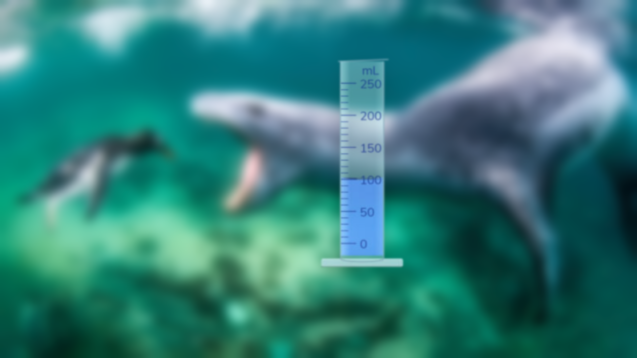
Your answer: 100,mL
